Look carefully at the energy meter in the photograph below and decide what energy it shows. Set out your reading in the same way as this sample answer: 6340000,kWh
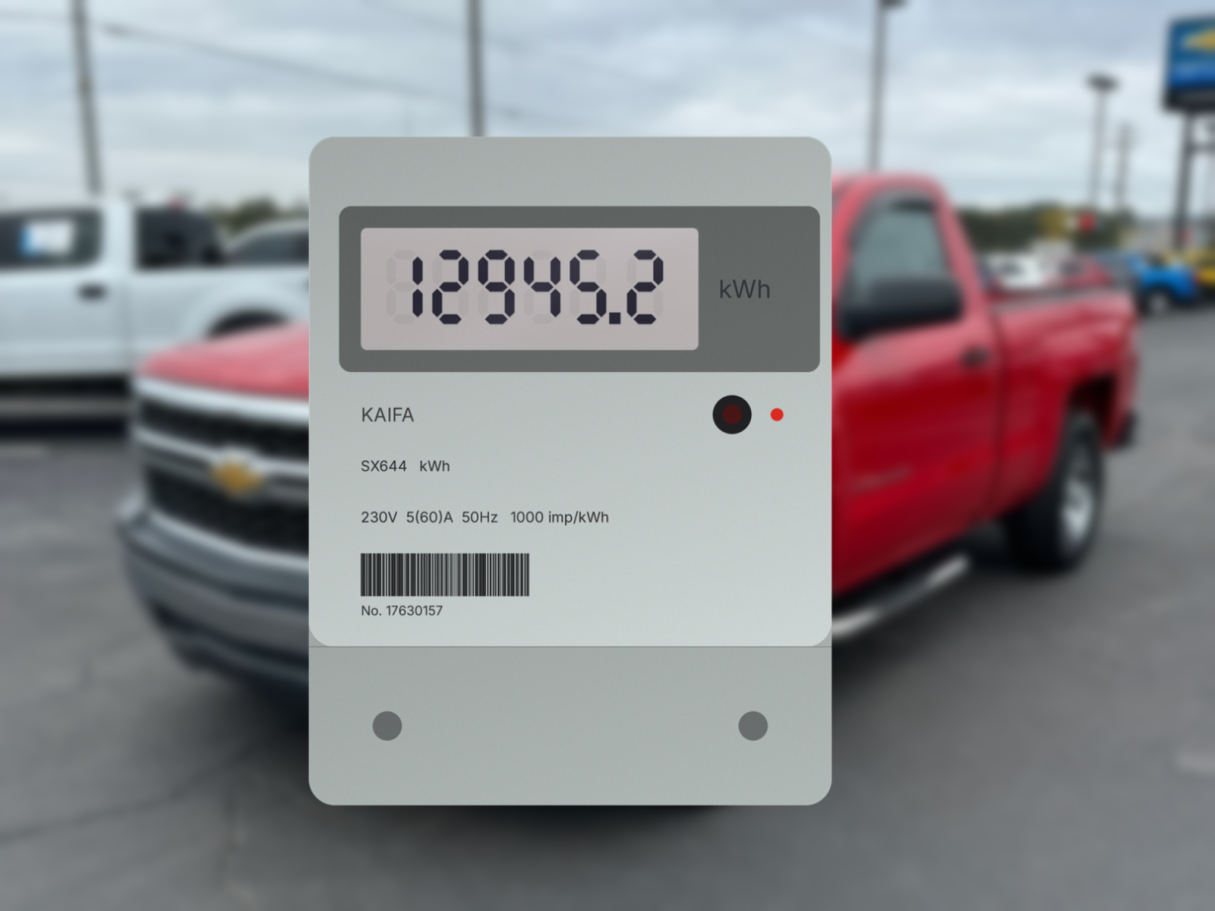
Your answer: 12945.2,kWh
